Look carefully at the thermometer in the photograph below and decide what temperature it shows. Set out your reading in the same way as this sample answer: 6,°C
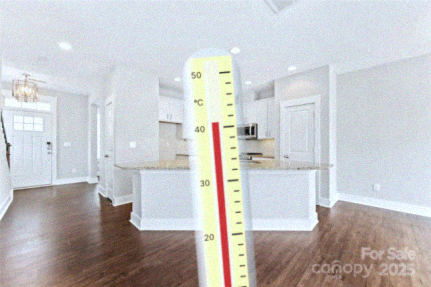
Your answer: 41,°C
